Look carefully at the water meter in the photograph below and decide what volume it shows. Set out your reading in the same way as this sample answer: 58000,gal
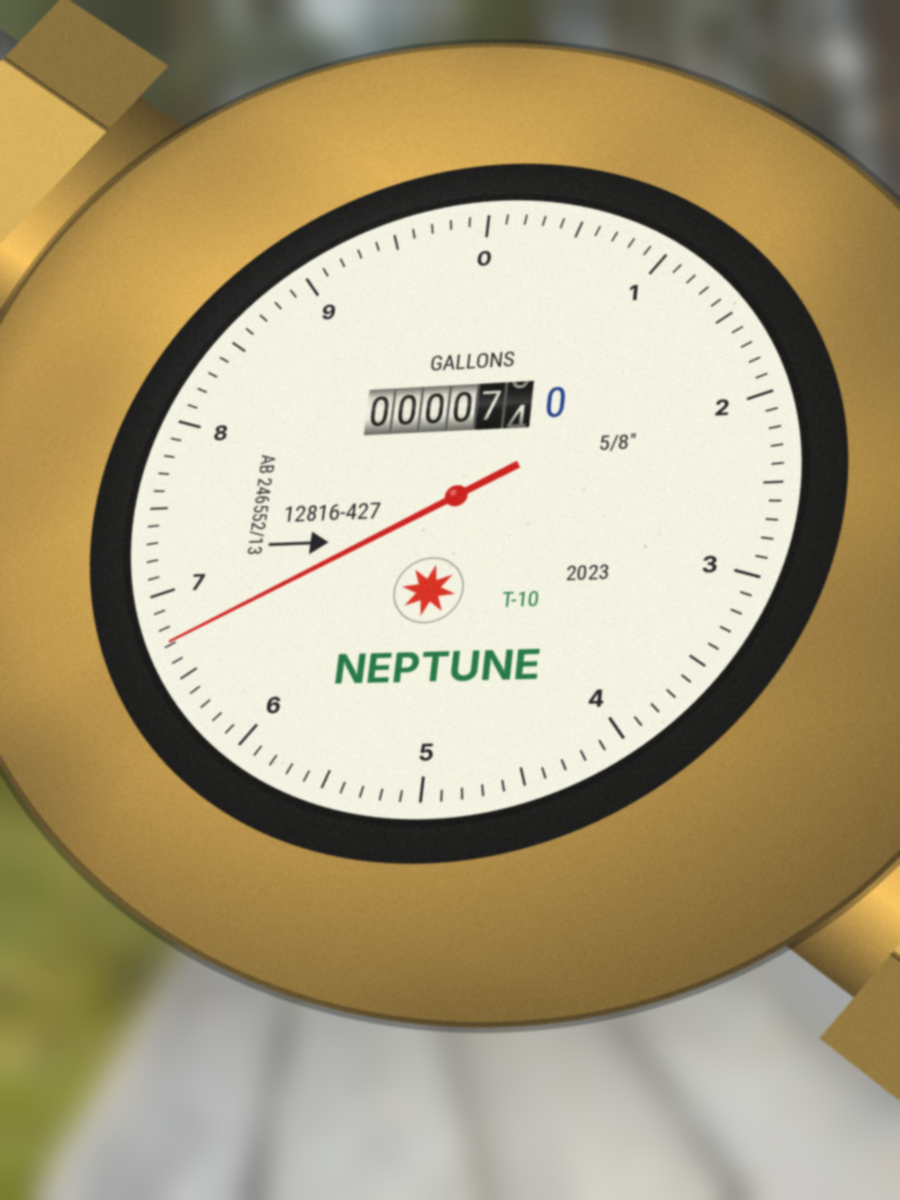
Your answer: 736.7,gal
